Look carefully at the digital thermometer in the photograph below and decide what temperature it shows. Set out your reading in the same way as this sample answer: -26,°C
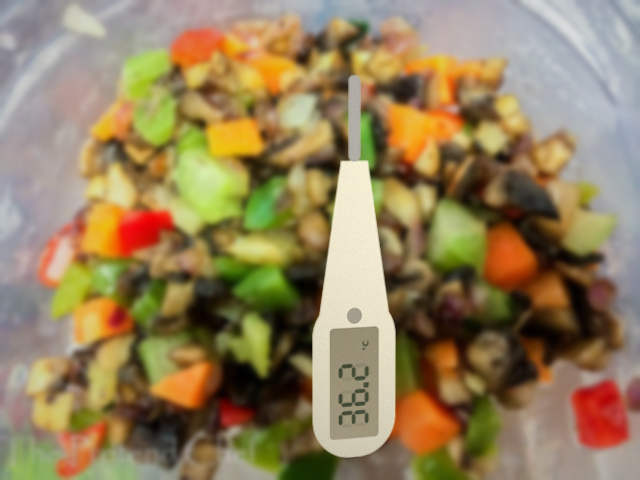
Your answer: 36.2,°C
